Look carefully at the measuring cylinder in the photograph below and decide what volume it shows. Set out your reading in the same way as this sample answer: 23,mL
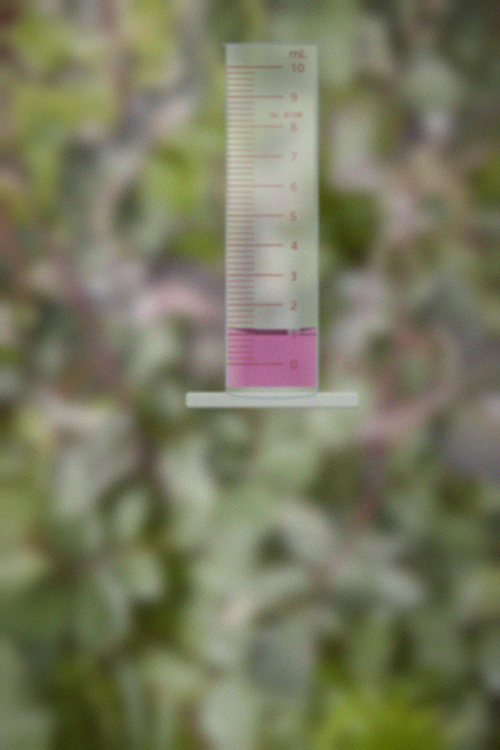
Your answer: 1,mL
